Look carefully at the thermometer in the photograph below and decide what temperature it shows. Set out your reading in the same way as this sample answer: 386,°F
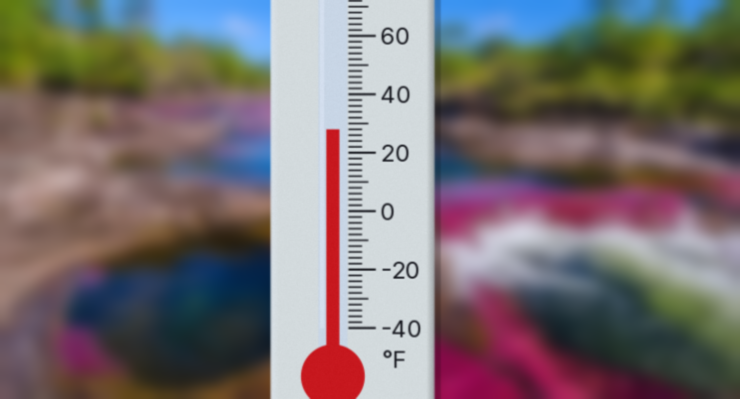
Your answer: 28,°F
